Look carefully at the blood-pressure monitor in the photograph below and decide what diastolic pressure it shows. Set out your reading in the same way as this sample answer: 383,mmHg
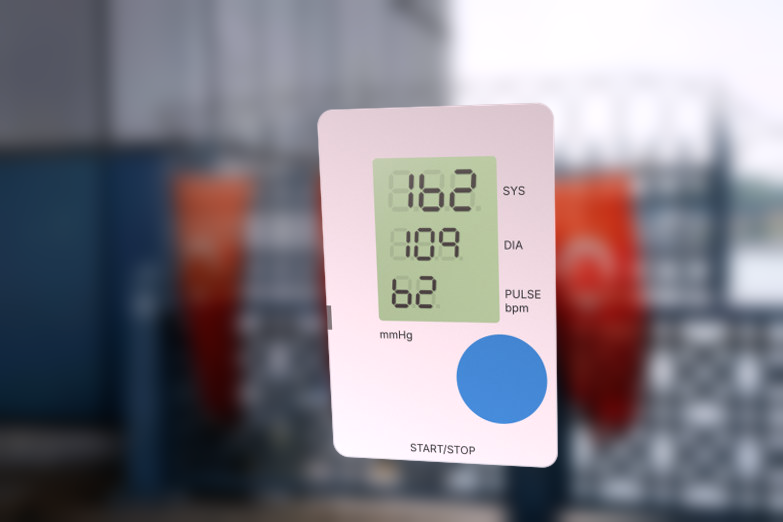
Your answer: 109,mmHg
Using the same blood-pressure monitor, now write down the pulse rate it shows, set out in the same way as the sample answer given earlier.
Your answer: 62,bpm
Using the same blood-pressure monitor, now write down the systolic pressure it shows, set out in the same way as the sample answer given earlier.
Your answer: 162,mmHg
